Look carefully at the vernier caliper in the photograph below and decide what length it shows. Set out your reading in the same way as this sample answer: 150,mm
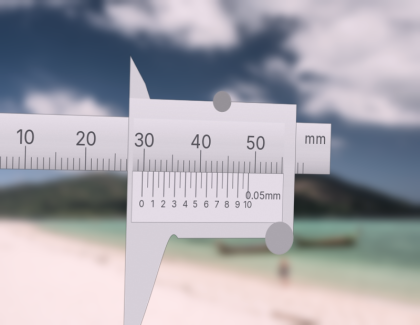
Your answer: 29.8,mm
